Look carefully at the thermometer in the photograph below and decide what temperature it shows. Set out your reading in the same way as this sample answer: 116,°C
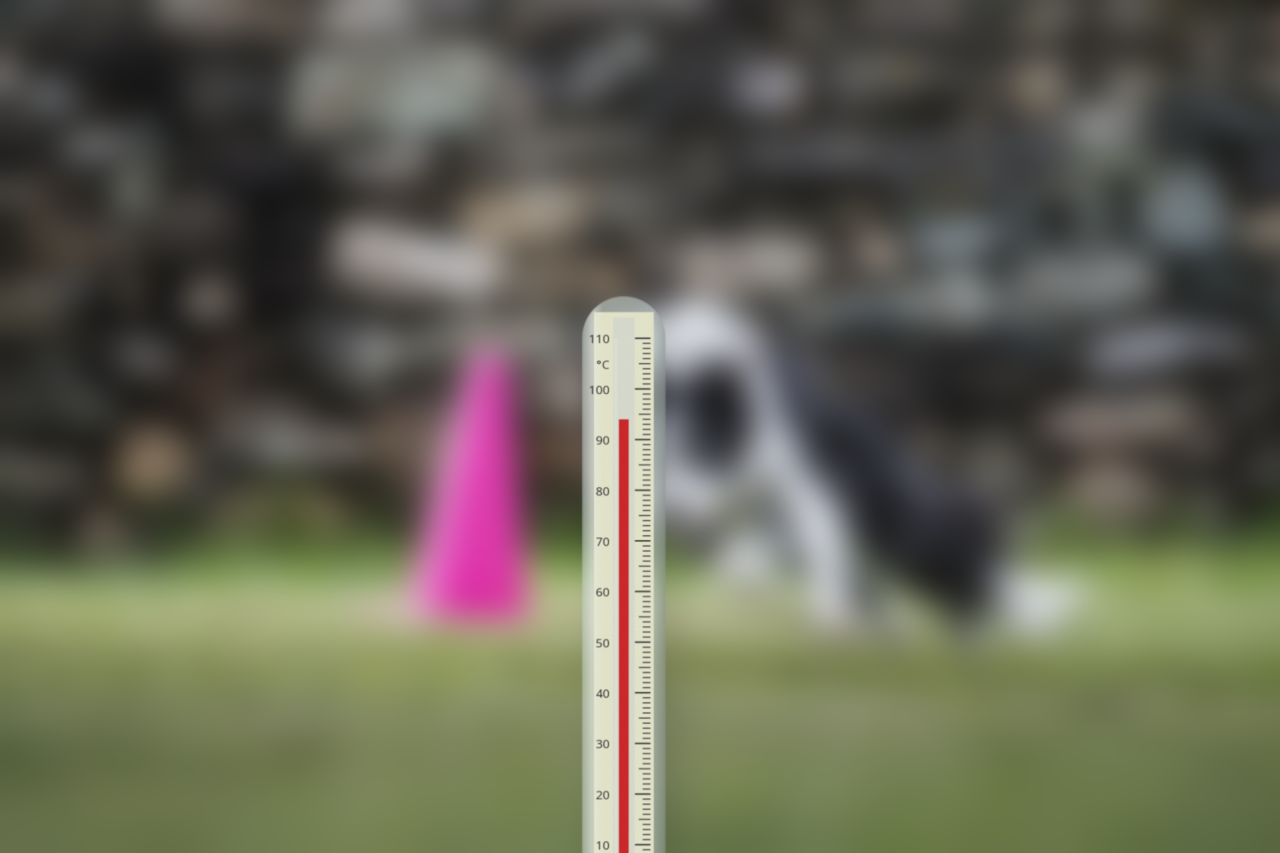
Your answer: 94,°C
